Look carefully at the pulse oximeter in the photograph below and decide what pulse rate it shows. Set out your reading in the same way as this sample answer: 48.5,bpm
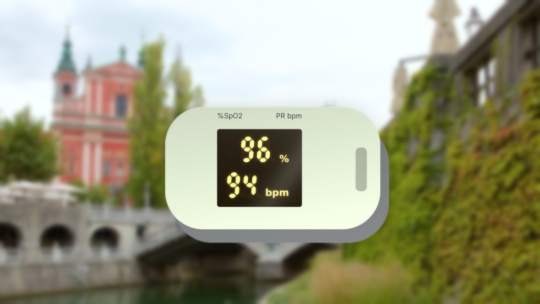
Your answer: 94,bpm
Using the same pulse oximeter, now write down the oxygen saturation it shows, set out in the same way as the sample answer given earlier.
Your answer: 96,%
